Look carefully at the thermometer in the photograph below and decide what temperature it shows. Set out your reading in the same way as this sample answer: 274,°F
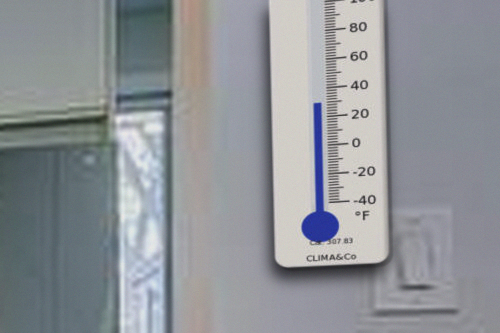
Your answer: 30,°F
